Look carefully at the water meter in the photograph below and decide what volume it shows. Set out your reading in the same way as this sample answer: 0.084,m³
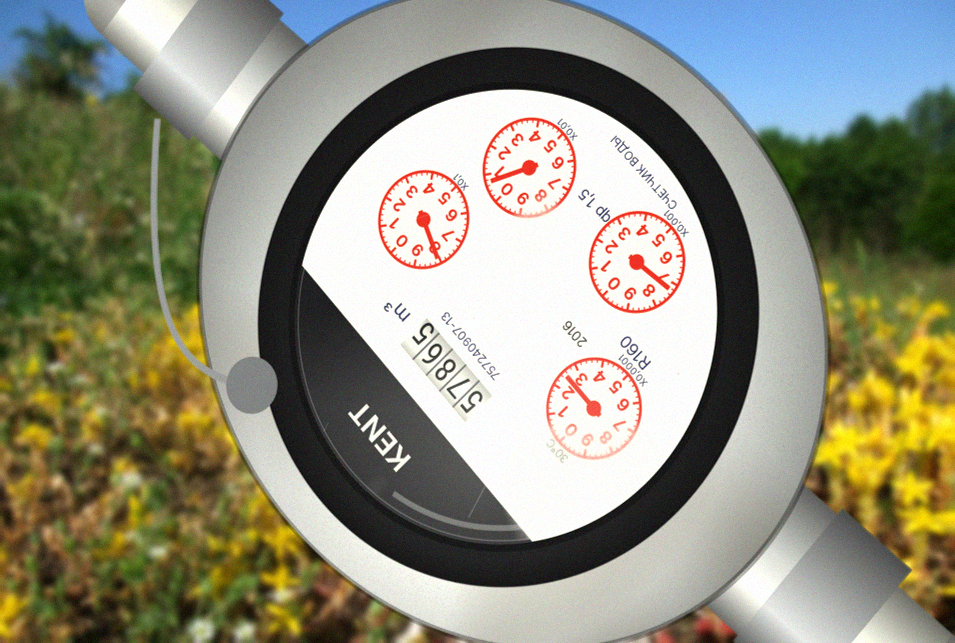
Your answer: 57864.8072,m³
